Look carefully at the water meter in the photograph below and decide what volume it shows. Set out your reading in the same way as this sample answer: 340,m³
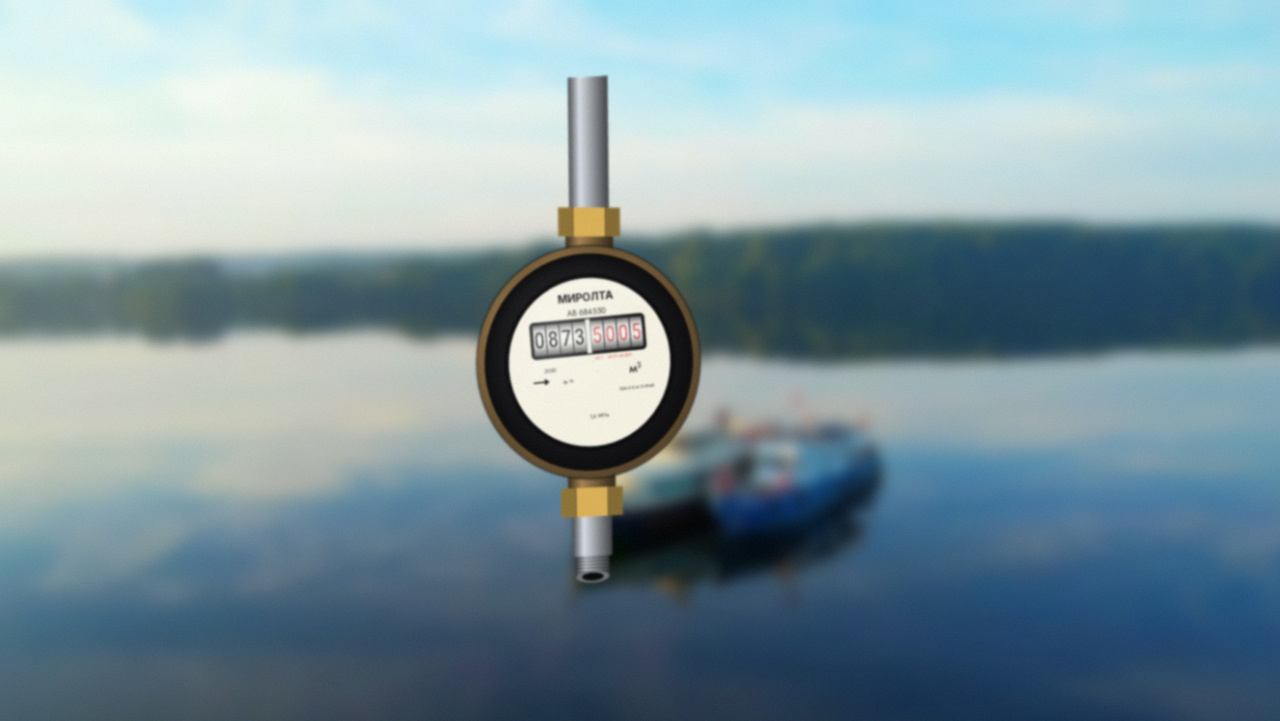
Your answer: 873.5005,m³
